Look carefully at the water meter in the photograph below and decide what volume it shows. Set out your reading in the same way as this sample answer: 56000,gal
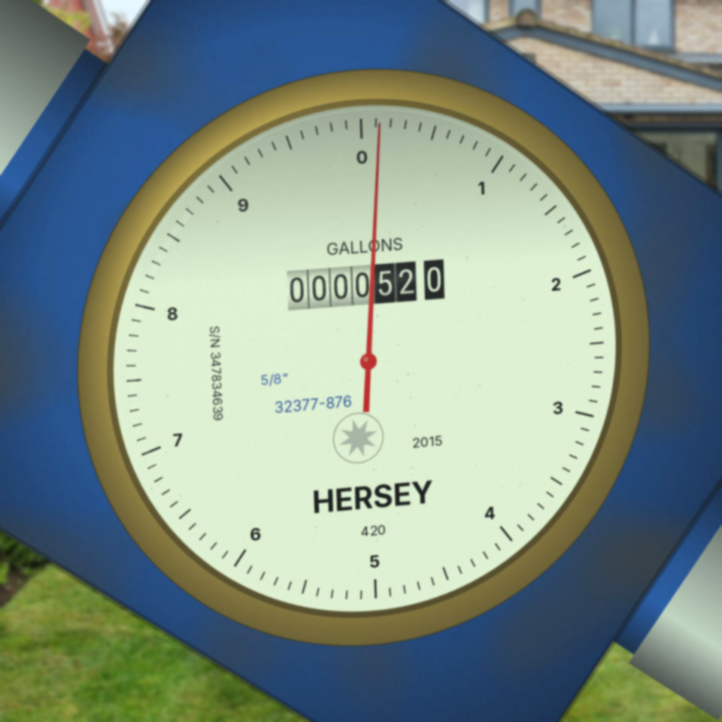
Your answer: 520.1,gal
